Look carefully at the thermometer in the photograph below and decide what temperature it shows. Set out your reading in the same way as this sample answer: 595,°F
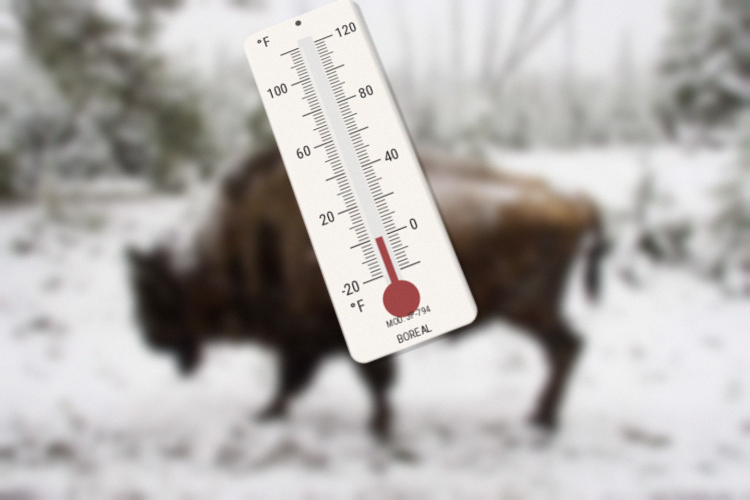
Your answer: 0,°F
